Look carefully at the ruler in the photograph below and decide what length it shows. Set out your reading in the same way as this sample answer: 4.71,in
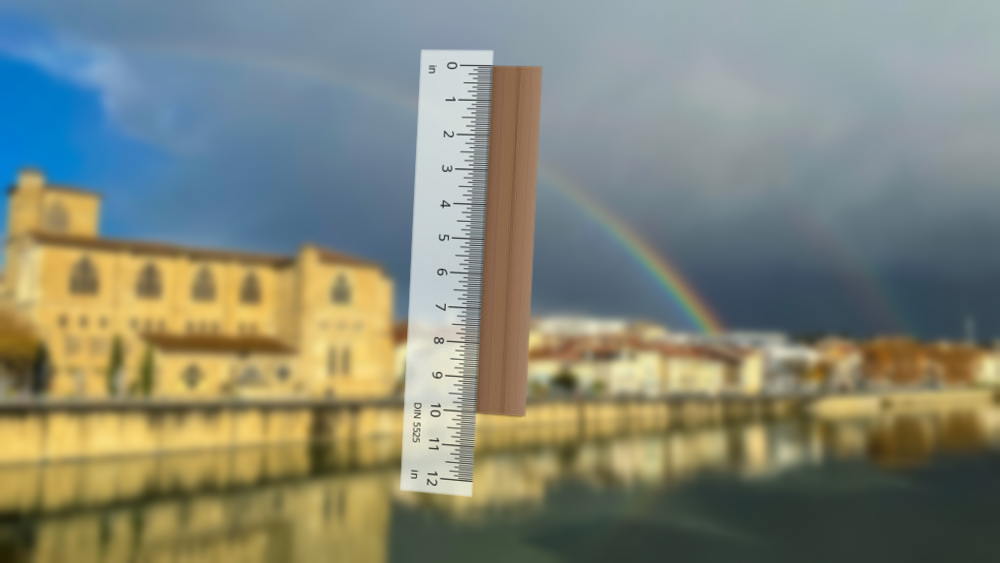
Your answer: 10,in
